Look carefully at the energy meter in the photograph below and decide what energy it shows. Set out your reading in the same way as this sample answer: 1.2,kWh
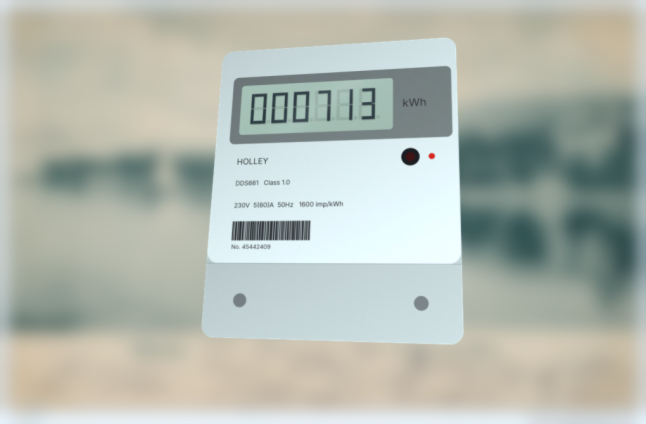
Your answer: 713,kWh
